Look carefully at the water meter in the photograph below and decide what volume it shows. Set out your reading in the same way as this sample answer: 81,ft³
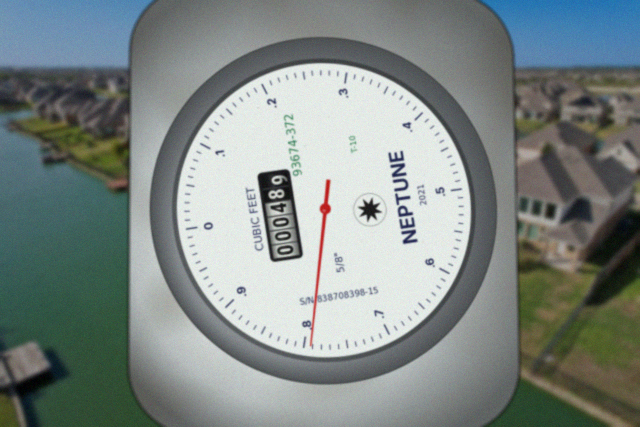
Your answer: 488.79,ft³
